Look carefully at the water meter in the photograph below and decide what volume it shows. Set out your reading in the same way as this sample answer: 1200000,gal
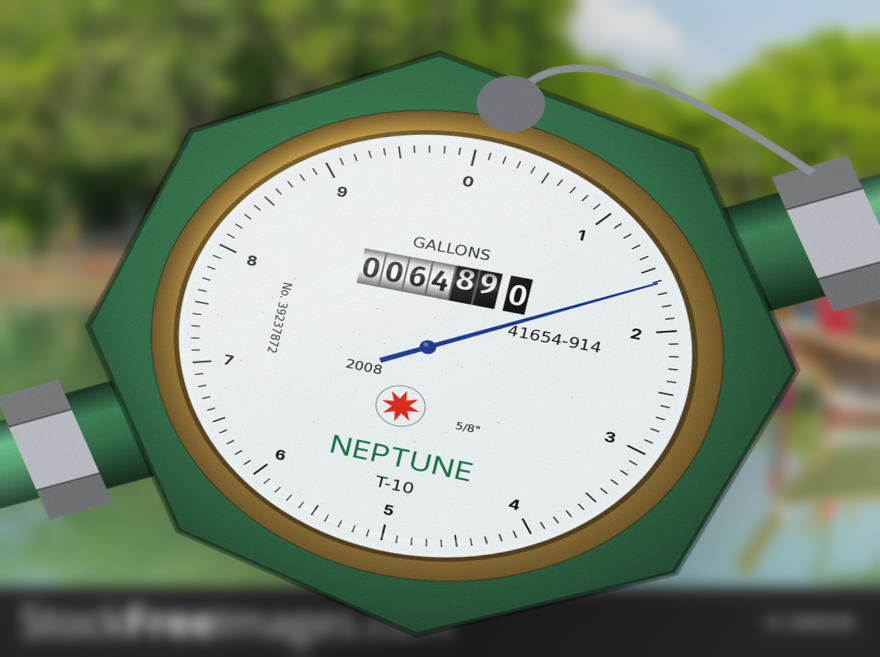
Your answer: 64891.6,gal
